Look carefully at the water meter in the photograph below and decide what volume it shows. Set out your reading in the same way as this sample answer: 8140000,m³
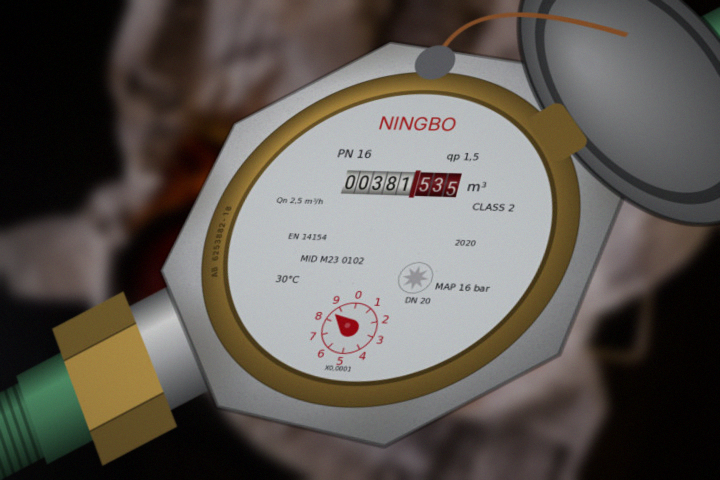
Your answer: 381.5348,m³
